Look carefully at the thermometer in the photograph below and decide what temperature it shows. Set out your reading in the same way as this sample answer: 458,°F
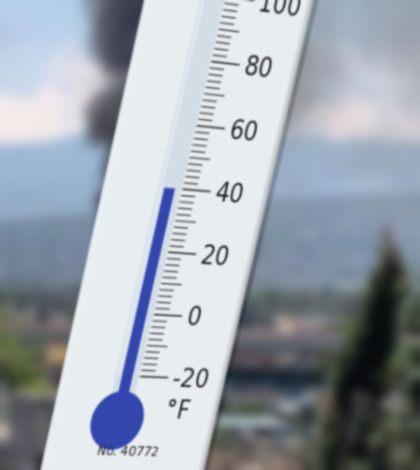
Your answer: 40,°F
